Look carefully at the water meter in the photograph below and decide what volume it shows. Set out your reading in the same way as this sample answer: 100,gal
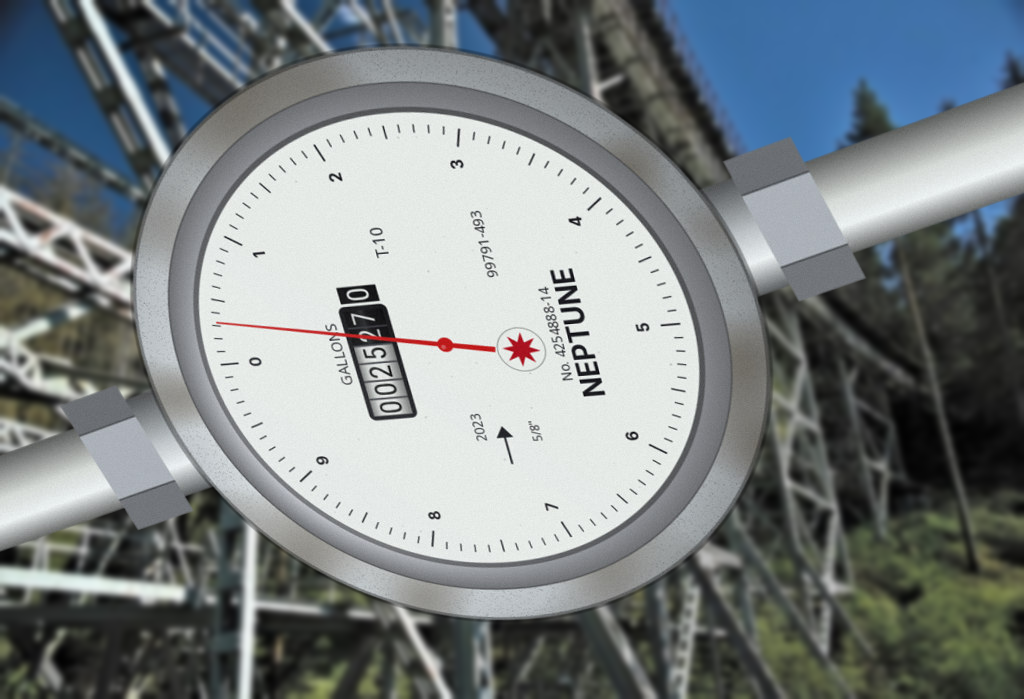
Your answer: 25270.3,gal
